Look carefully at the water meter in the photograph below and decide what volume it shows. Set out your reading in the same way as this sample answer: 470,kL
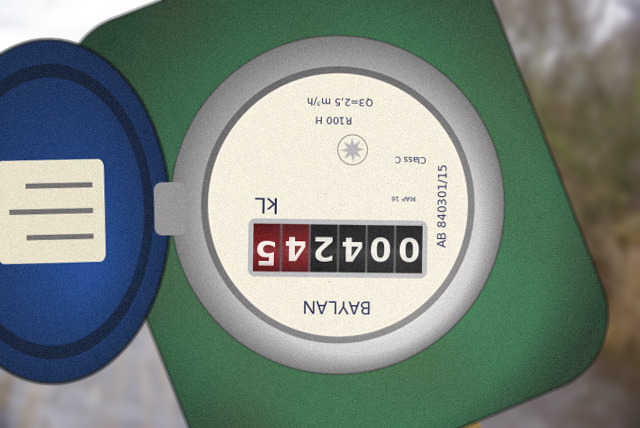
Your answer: 42.45,kL
